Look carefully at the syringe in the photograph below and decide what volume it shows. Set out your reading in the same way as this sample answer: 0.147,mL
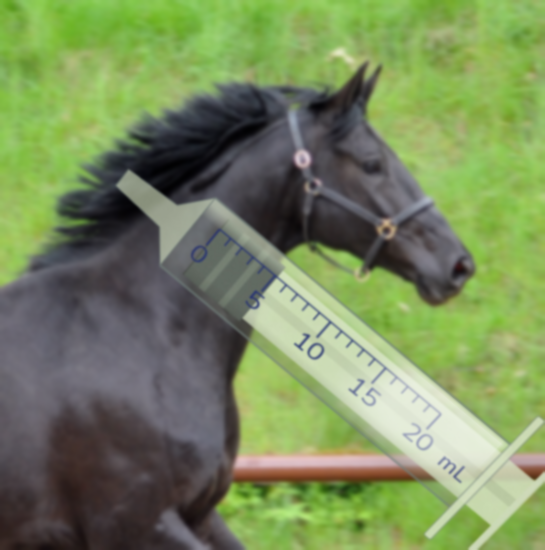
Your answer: 0,mL
